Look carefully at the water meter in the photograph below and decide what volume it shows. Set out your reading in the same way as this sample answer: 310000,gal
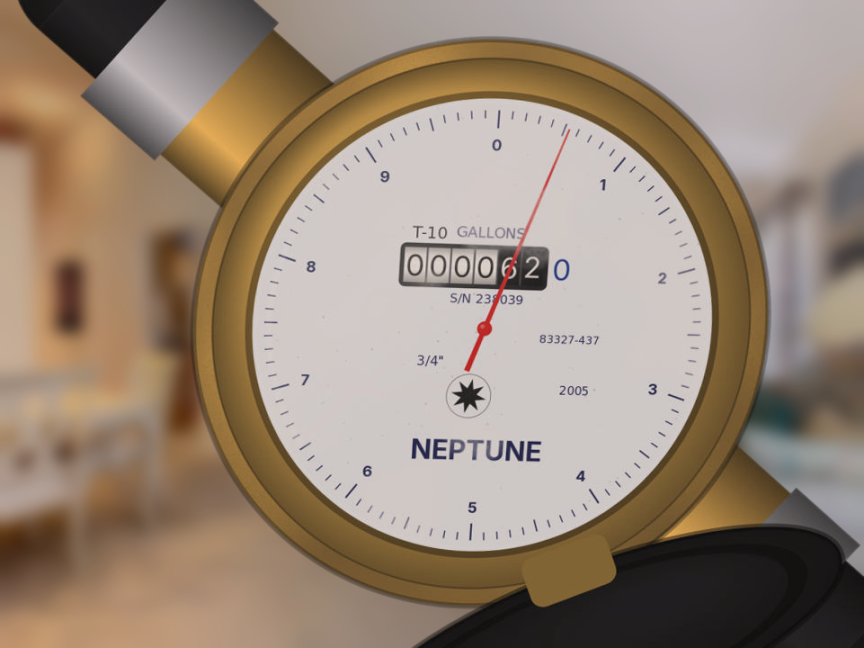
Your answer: 620.5,gal
